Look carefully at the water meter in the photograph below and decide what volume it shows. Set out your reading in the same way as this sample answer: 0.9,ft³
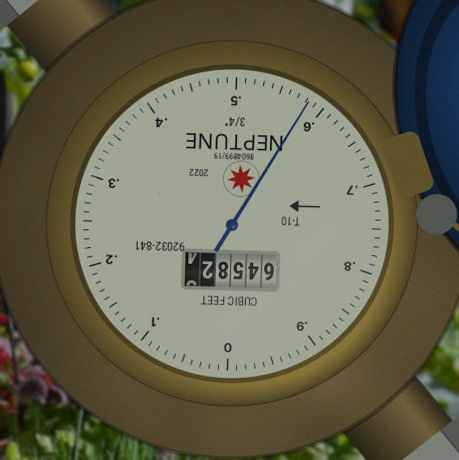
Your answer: 645823.58,ft³
